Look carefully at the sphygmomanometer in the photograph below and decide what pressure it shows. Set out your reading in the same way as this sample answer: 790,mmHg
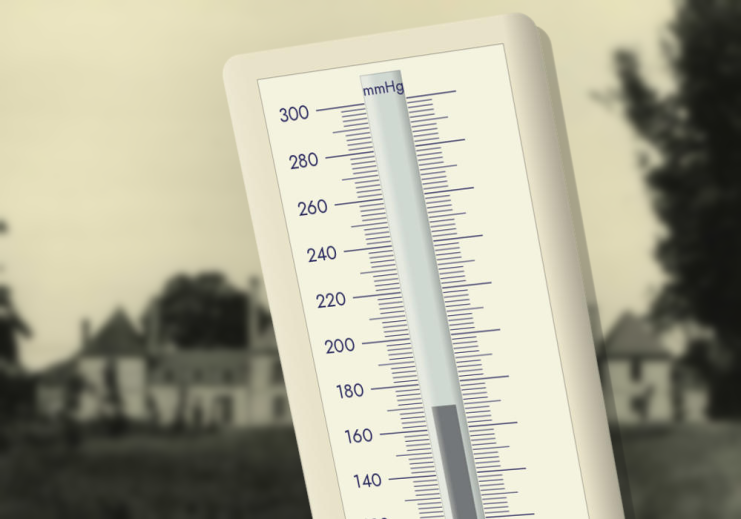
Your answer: 170,mmHg
